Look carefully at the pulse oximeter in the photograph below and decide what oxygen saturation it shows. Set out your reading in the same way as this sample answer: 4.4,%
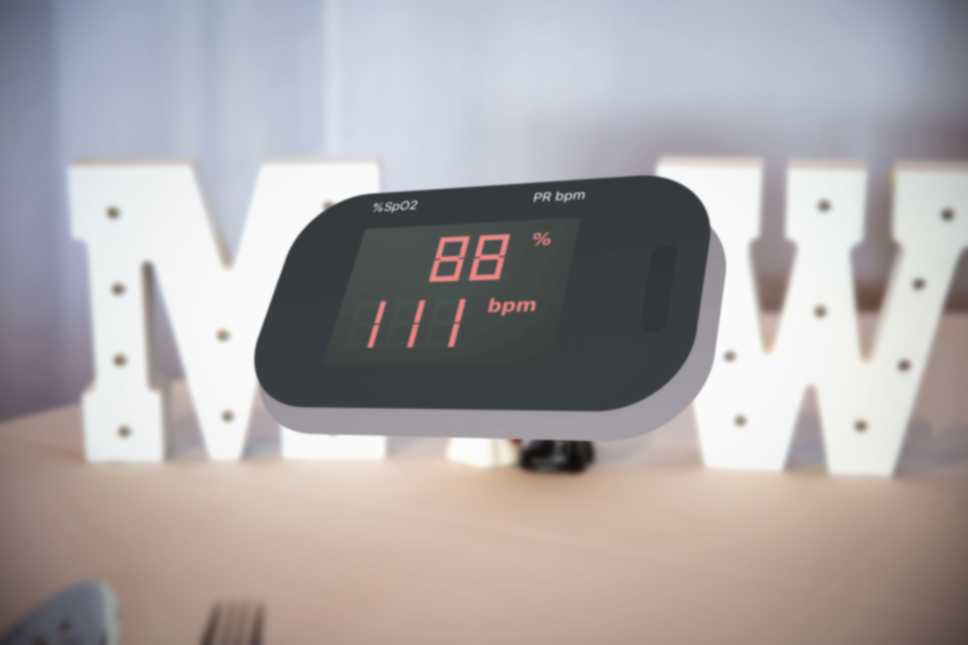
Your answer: 88,%
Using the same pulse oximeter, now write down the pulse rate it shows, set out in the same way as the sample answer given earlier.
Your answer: 111,bpm
